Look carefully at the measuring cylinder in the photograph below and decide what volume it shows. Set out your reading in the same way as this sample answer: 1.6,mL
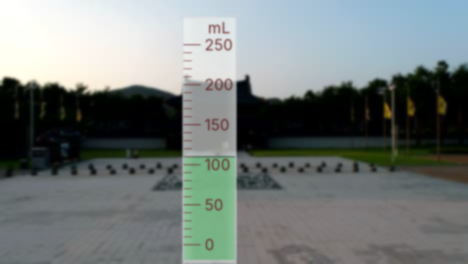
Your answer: 110,mL
